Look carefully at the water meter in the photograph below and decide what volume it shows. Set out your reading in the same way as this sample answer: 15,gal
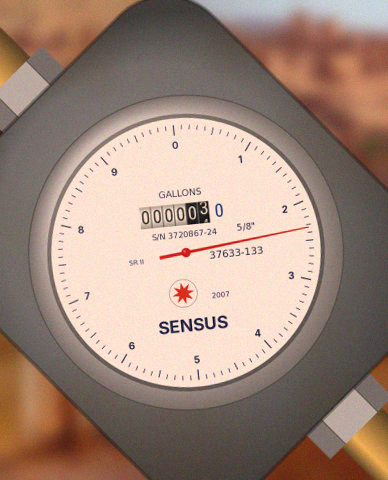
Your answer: 32.3,gal
